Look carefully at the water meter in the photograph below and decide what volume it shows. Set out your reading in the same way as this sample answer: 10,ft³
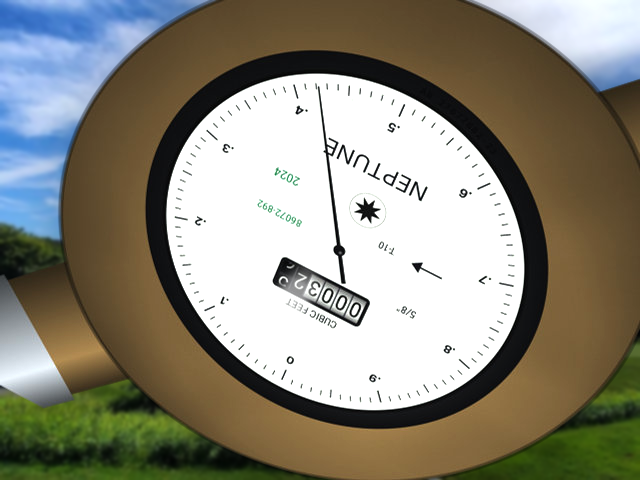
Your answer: 325.42,ft³
